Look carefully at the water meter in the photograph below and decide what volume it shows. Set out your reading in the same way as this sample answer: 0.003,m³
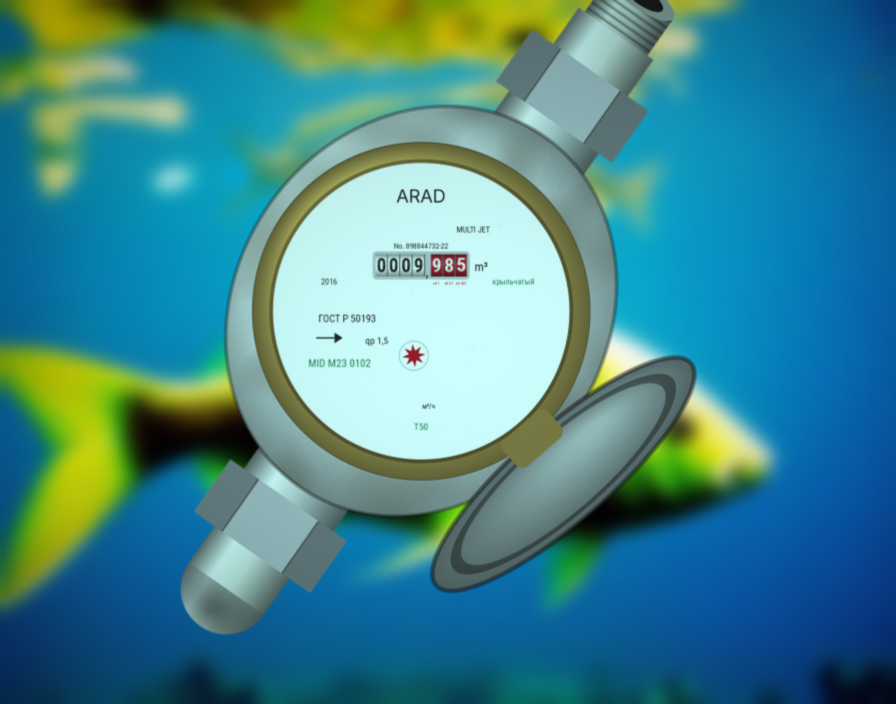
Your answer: 9.985,m³
